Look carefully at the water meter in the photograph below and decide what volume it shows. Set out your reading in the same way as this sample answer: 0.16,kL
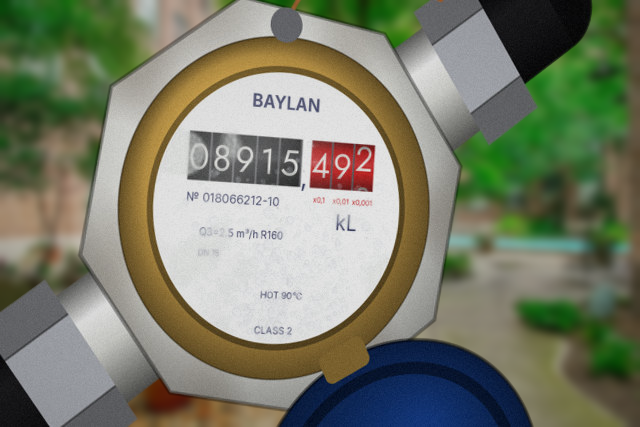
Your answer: 8915.492,kL
